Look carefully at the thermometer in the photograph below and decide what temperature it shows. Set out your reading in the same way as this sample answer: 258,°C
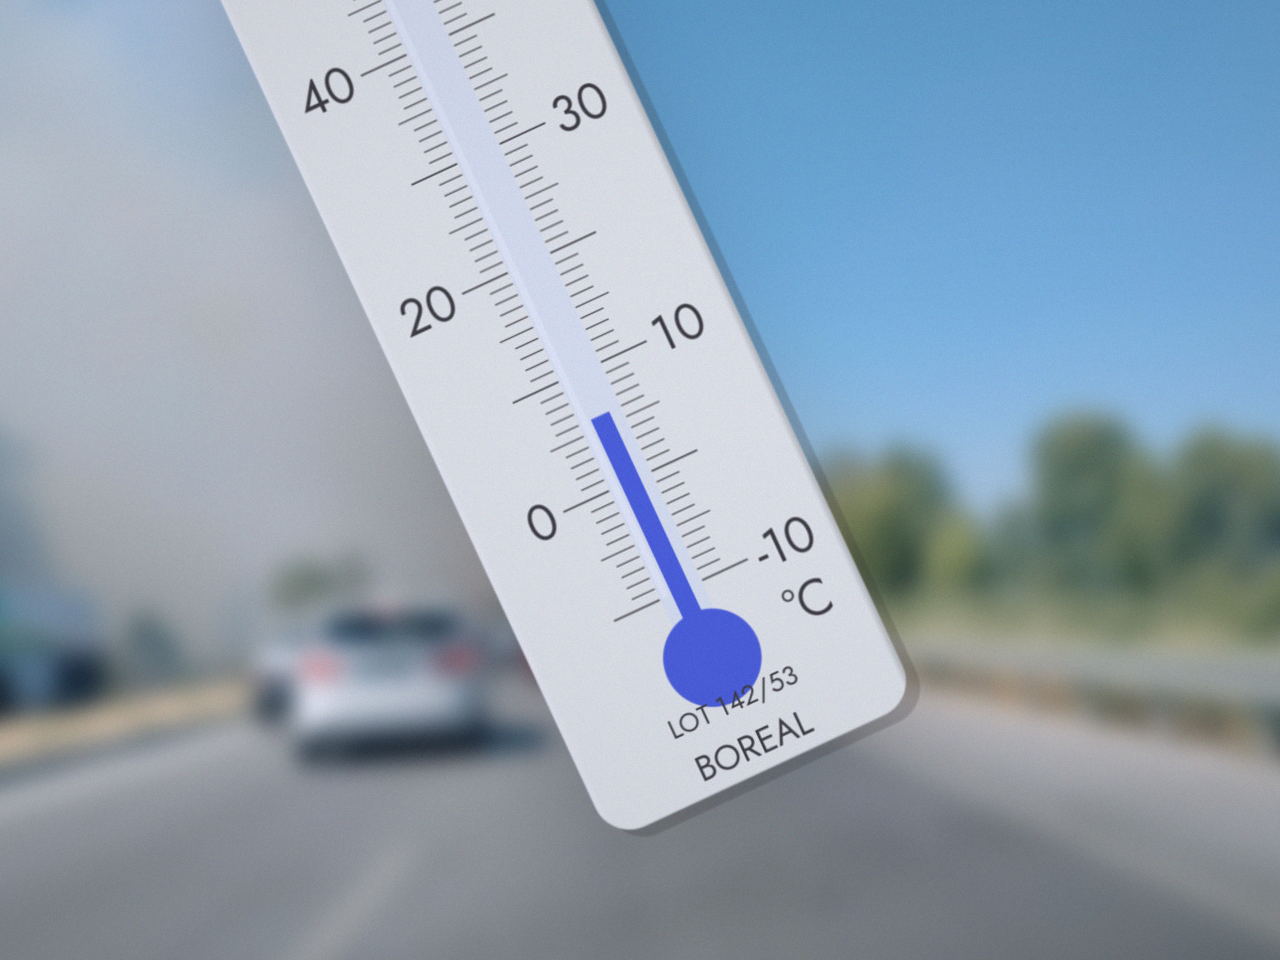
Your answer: 6,°C
